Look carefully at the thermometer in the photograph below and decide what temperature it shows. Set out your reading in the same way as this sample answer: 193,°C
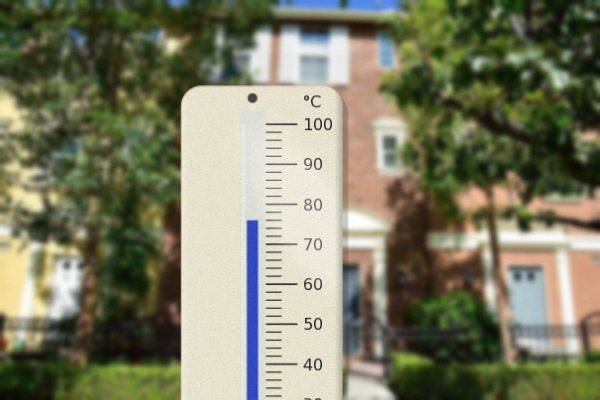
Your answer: 76,°C
